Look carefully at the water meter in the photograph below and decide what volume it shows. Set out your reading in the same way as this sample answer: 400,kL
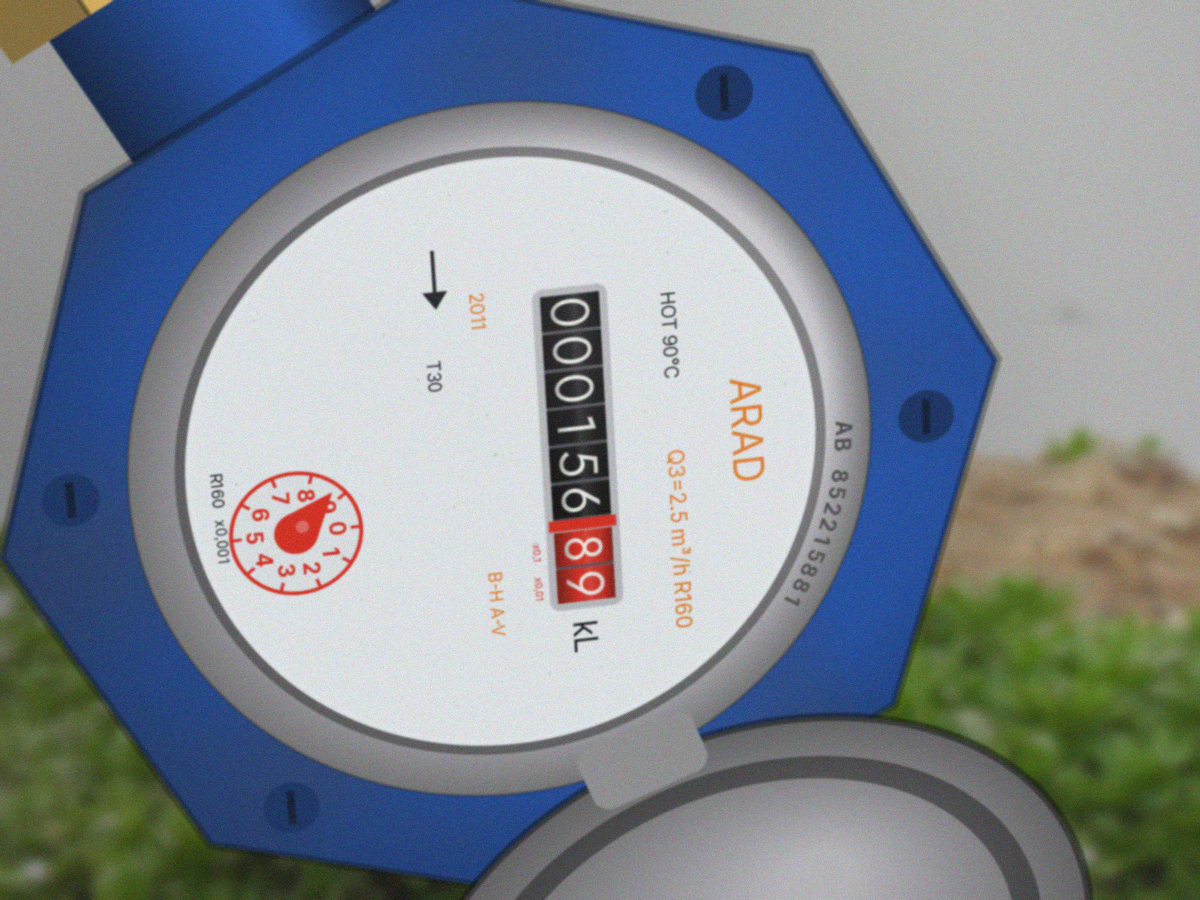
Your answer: 156.898,kL
